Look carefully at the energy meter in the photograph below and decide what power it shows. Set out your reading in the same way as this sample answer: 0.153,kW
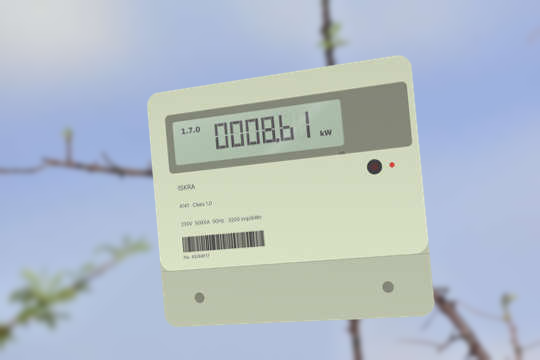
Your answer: 8.61,kW
